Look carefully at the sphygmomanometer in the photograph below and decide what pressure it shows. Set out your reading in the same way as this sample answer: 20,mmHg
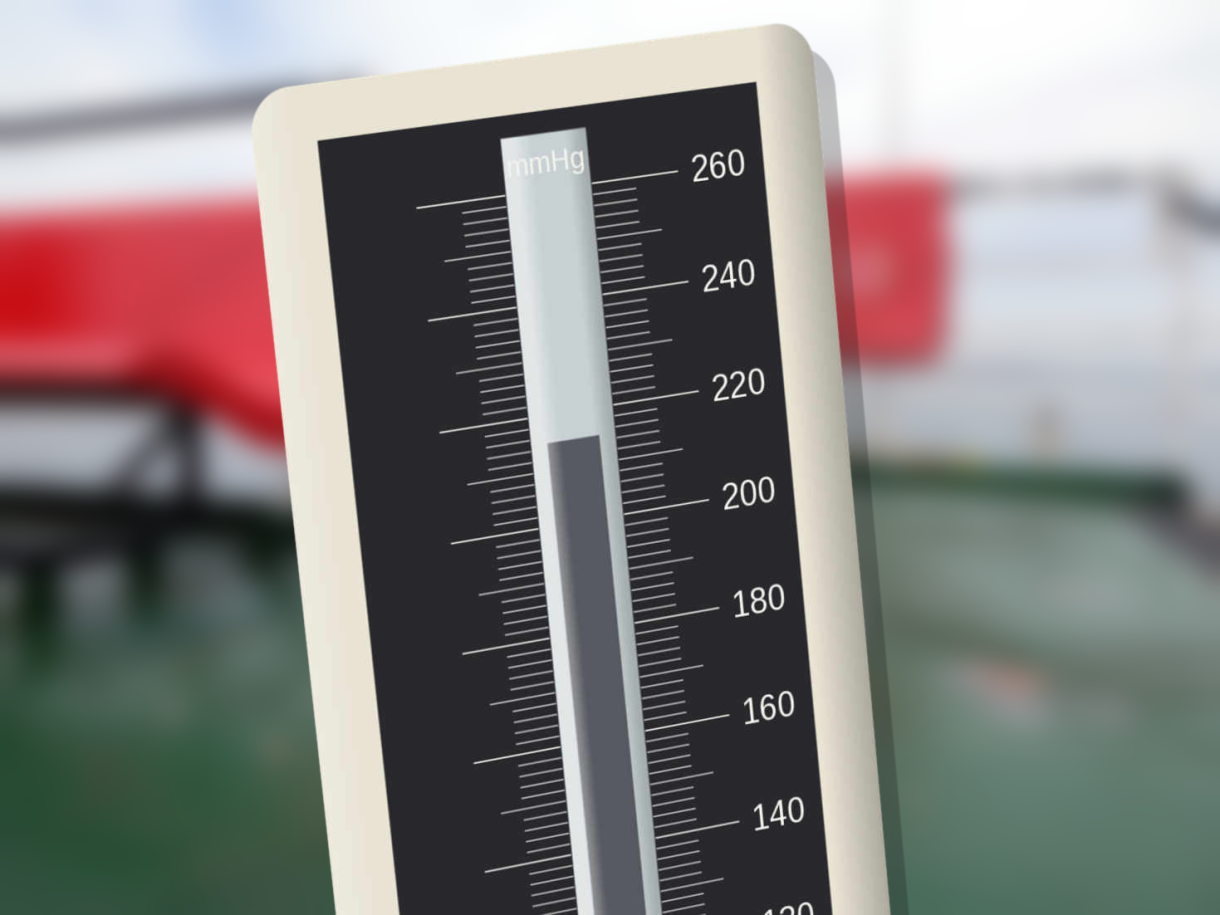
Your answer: 215,mmHg
